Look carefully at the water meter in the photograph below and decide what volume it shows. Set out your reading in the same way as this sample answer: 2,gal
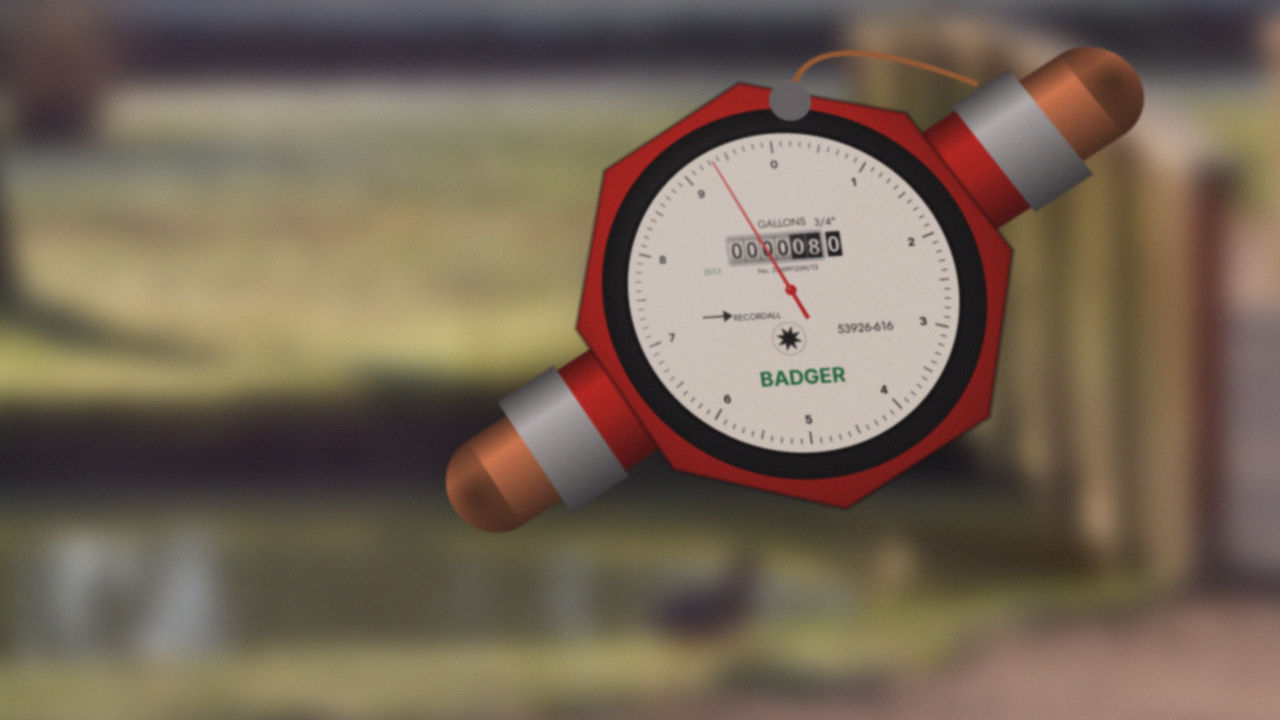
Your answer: 79.3,gal
